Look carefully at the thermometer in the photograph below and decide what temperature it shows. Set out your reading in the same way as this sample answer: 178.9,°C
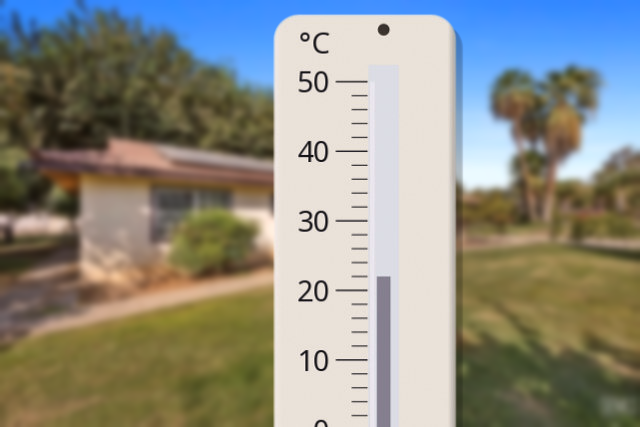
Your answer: 22,°C
